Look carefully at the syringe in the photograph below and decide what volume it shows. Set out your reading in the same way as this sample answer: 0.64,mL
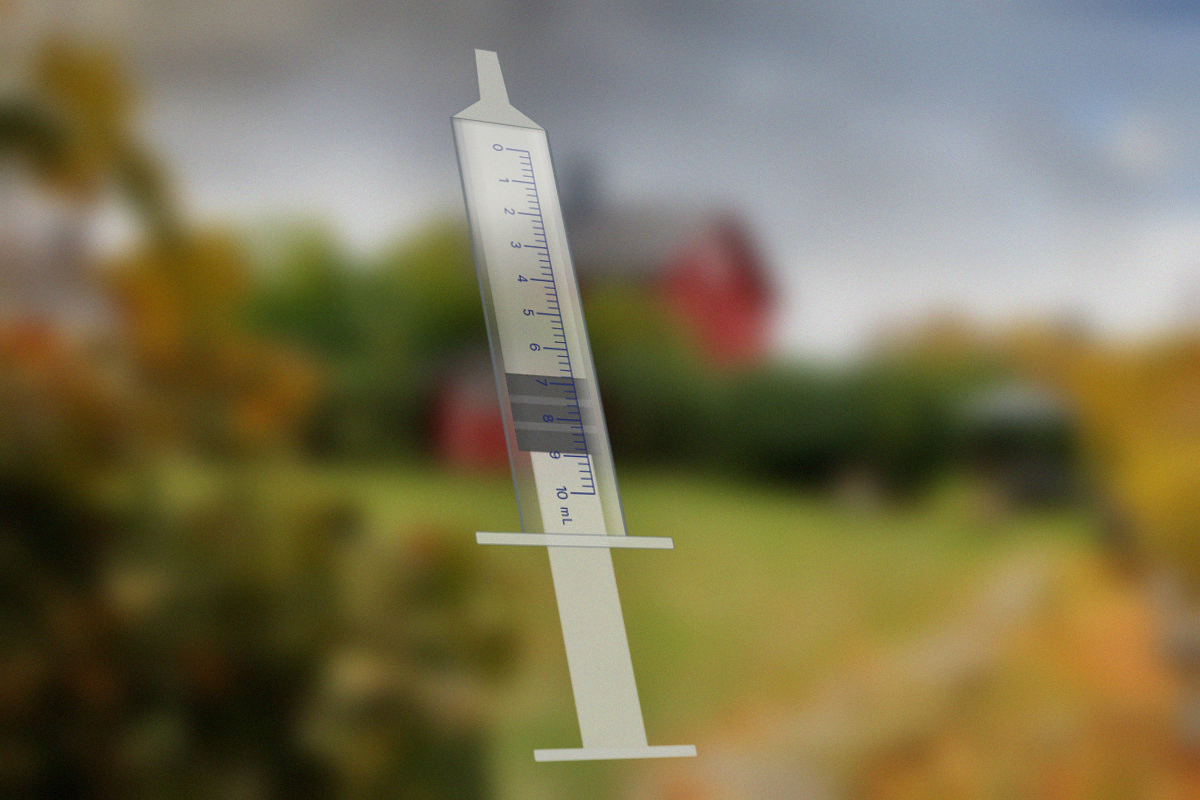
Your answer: 6.8,mL
